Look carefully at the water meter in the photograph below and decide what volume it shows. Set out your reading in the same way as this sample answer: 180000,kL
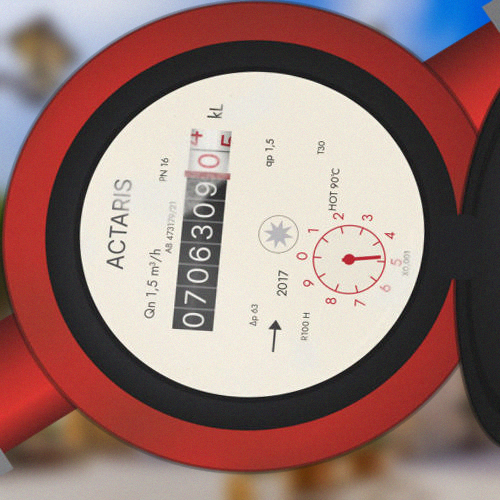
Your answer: 706309.044,kL
